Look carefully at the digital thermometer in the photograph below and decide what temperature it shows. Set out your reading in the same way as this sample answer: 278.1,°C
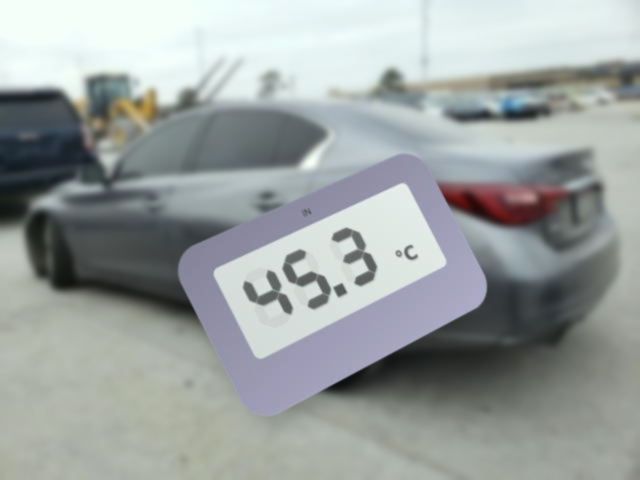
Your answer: 45.3,°C
